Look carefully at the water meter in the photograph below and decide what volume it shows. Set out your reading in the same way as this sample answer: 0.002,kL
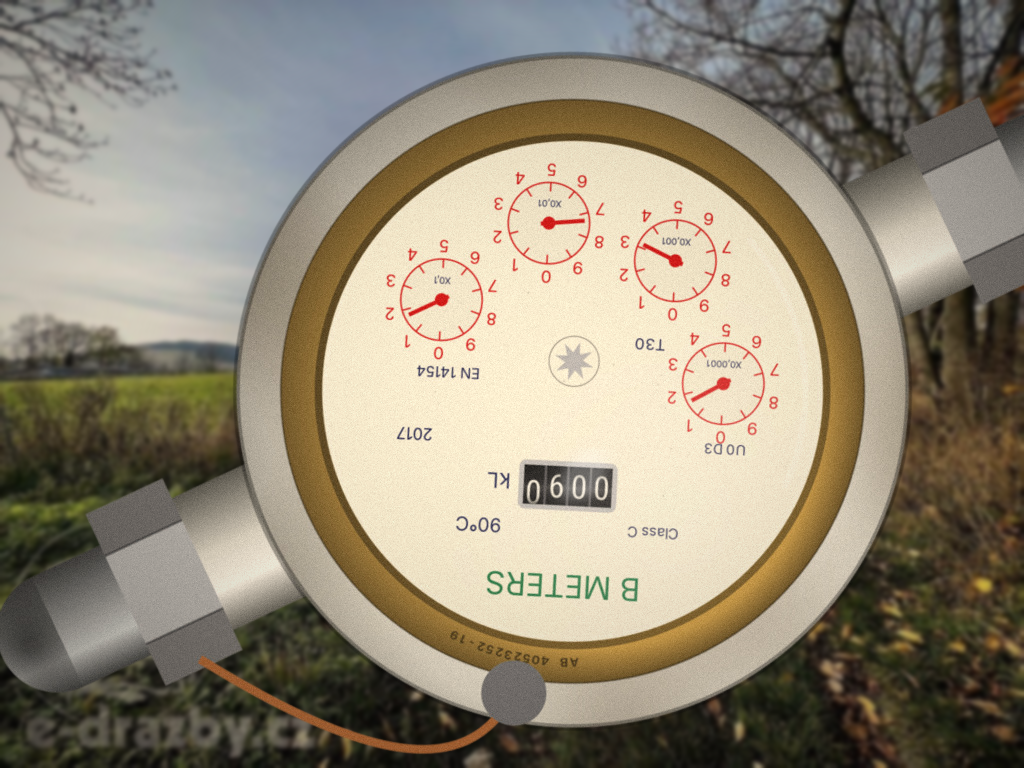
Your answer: 90.1731,kL
